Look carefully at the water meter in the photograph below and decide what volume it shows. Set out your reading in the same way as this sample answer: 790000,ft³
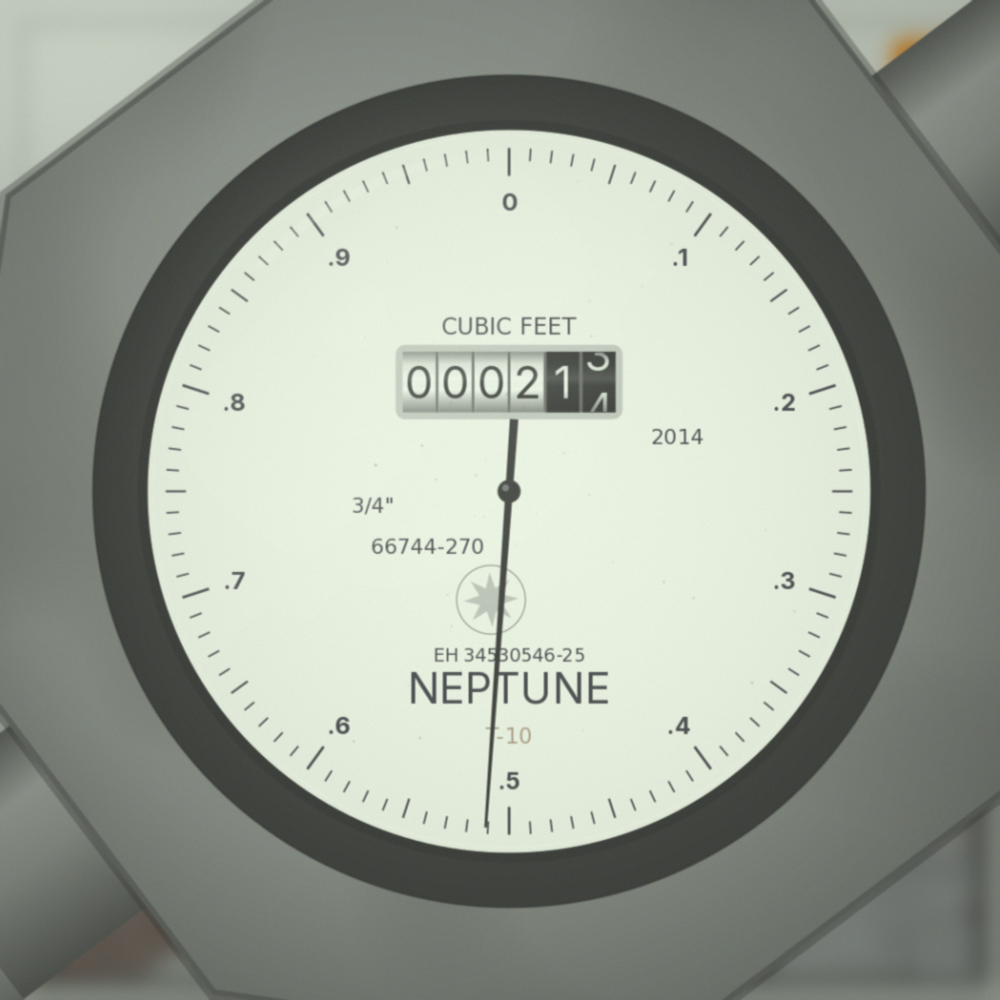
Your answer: 213.51,ft³
